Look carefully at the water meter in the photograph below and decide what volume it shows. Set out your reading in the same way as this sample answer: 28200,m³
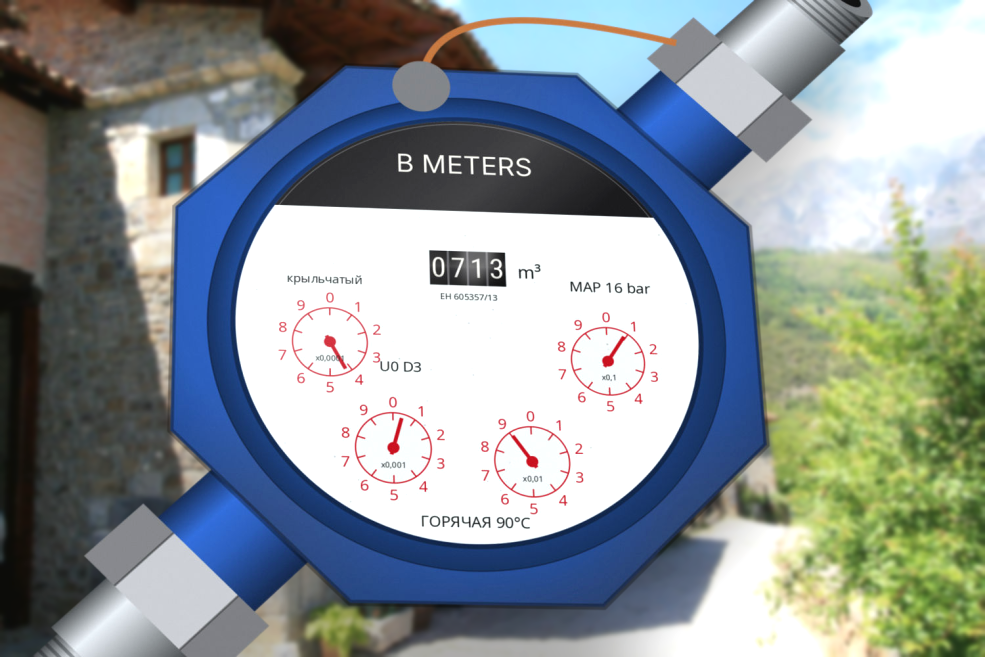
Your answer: 713.0904,m³
